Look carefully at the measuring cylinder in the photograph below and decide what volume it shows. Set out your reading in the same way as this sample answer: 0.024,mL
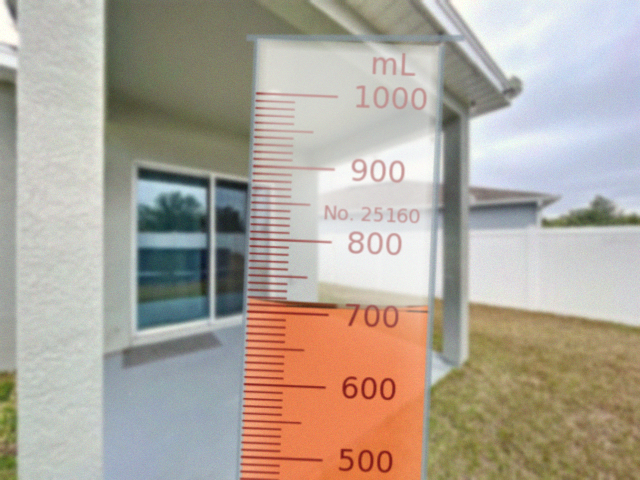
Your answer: 710,mL
